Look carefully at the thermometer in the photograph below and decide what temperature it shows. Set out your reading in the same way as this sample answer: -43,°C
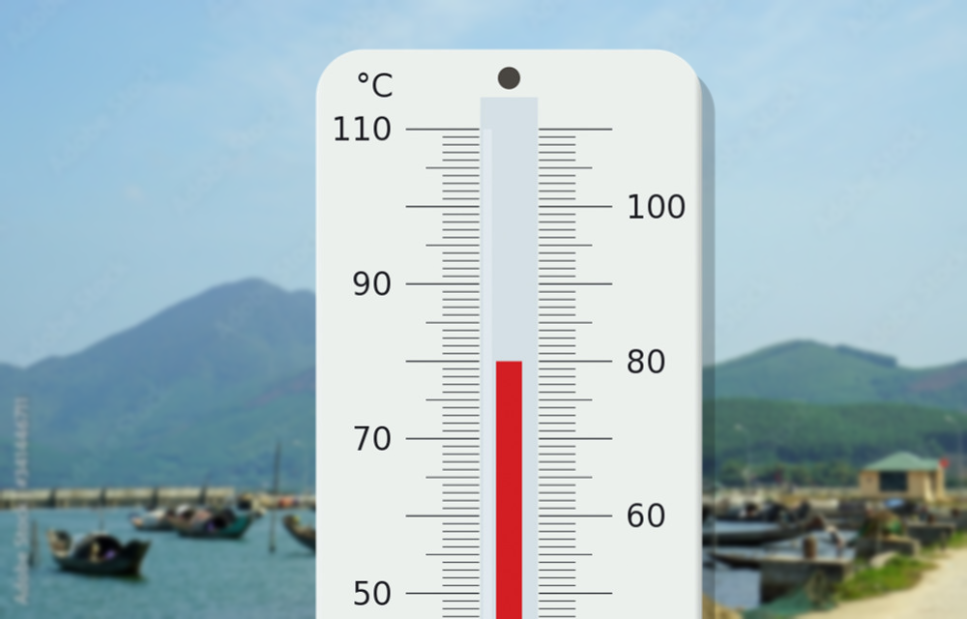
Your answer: 80,°C
